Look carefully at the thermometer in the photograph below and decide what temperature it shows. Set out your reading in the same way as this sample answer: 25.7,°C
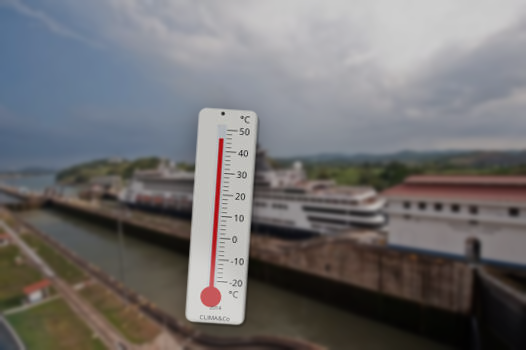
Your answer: 46,°C
